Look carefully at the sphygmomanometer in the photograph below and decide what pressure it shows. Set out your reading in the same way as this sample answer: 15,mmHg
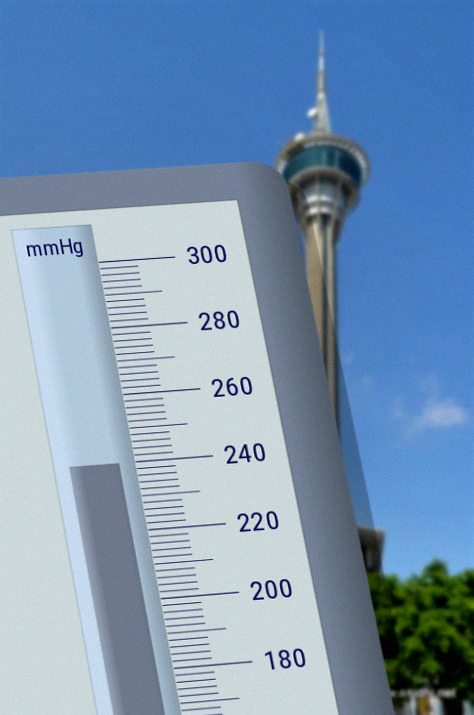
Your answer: 240,mmHg
